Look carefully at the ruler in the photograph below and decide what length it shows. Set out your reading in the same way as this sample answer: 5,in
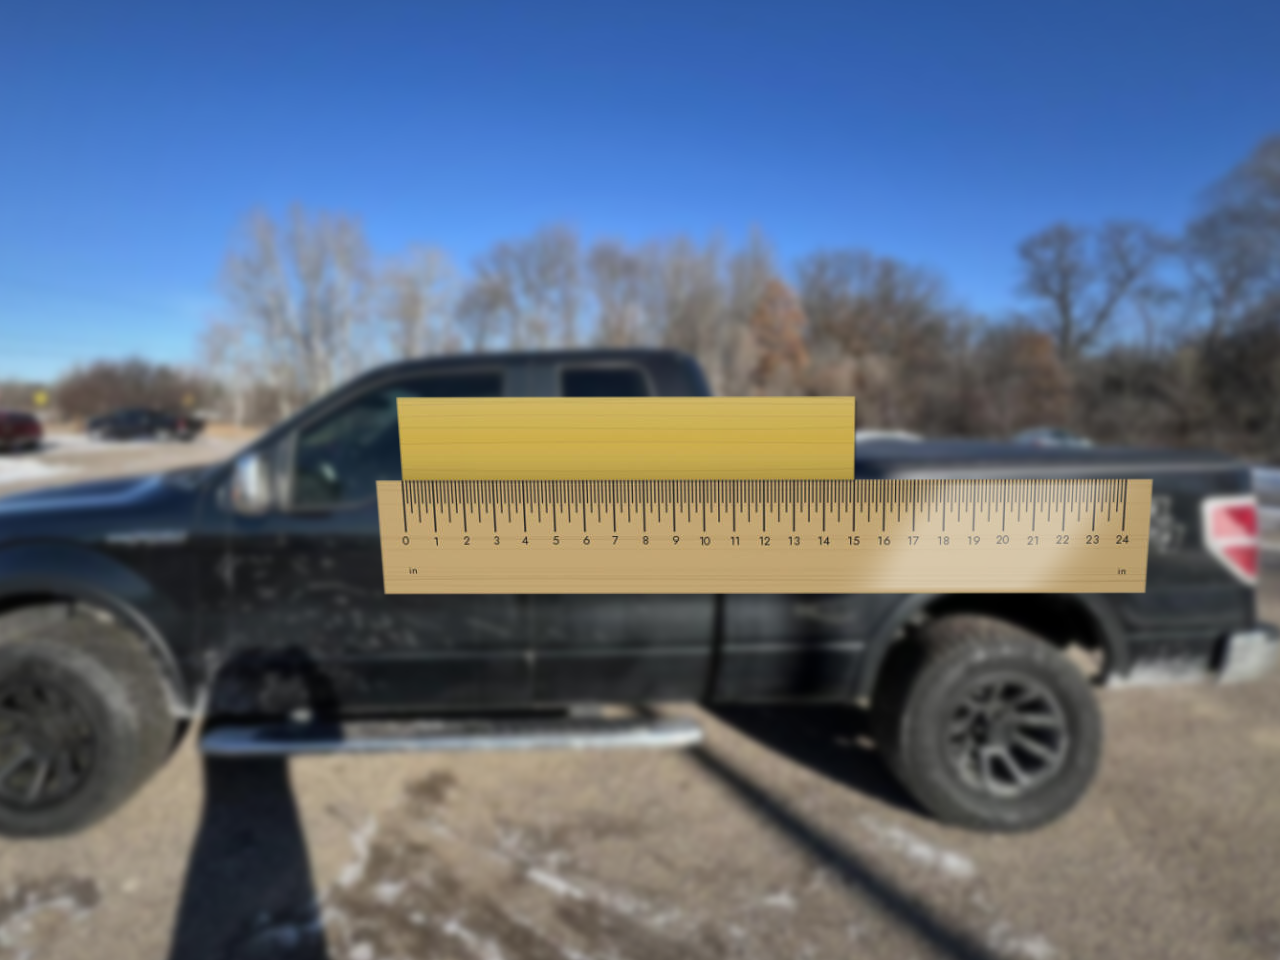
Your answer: 15,in
